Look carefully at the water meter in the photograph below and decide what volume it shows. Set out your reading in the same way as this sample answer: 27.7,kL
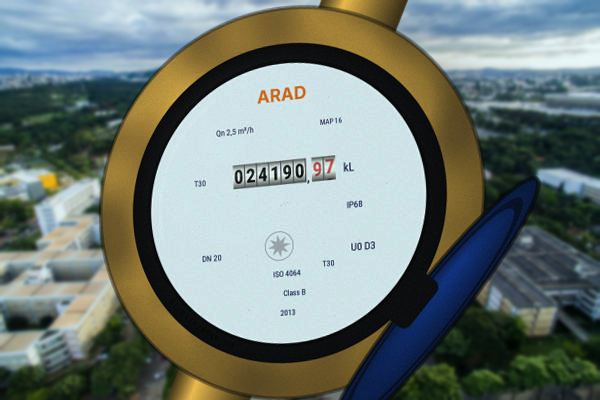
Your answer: 24190.97,kL
